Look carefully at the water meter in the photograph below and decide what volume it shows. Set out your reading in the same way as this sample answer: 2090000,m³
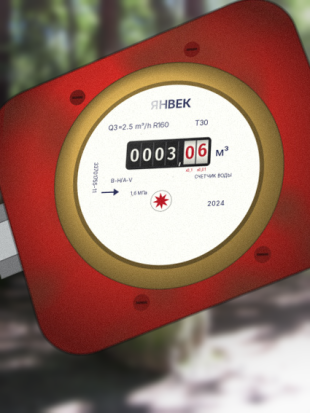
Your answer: 3.06,m³
